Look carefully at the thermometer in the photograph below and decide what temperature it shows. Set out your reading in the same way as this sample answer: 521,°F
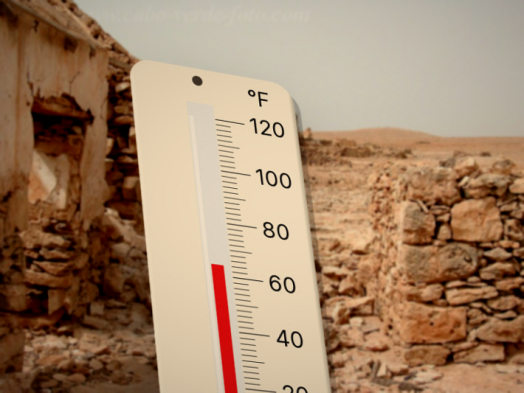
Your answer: 64,°F
